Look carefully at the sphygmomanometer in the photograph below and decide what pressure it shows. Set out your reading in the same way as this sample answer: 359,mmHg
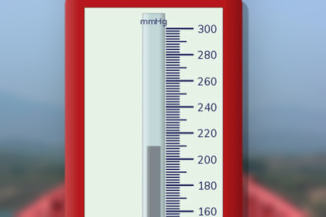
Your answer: 210,mmHg
